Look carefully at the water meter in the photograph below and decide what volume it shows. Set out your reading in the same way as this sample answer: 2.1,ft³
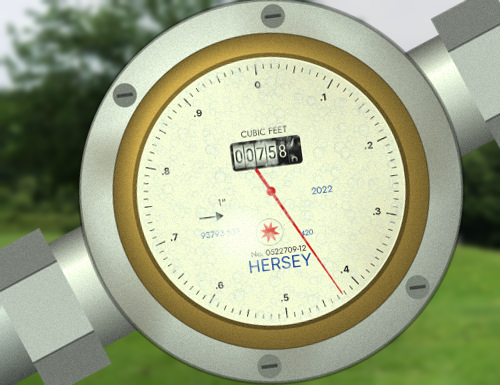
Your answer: 7587.42,ft³
